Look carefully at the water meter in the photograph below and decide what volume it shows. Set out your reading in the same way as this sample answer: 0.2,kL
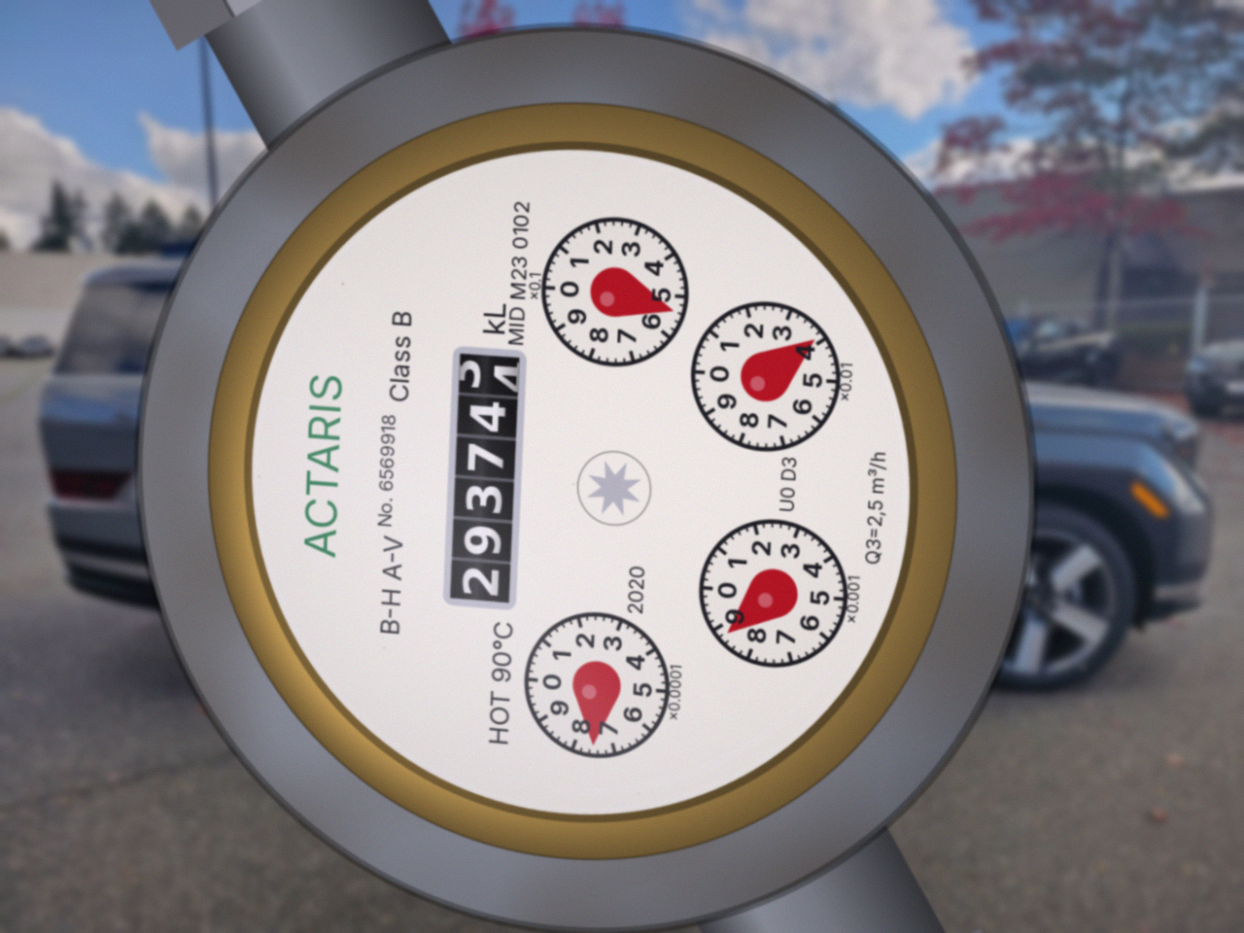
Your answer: 293743.5387,kL
